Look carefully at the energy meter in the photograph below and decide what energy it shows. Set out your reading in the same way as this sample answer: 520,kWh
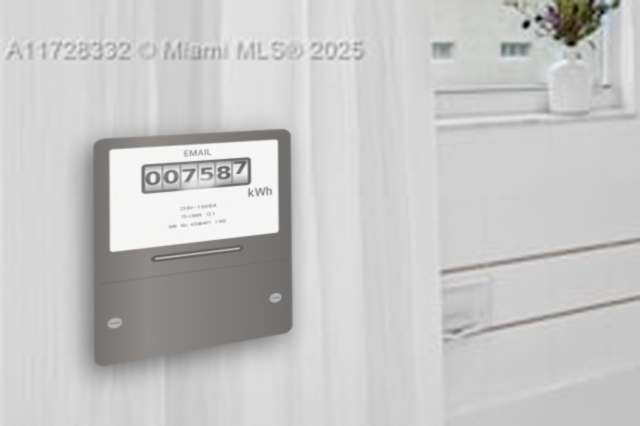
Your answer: 7587,kWh
